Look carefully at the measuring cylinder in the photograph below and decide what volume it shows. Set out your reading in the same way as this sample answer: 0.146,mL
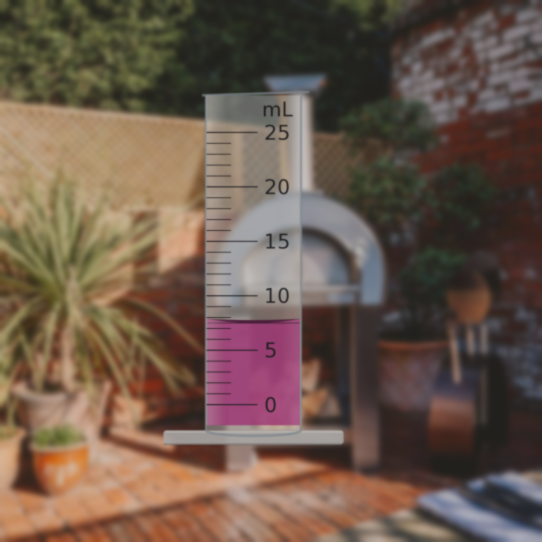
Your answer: 7.5,mL
